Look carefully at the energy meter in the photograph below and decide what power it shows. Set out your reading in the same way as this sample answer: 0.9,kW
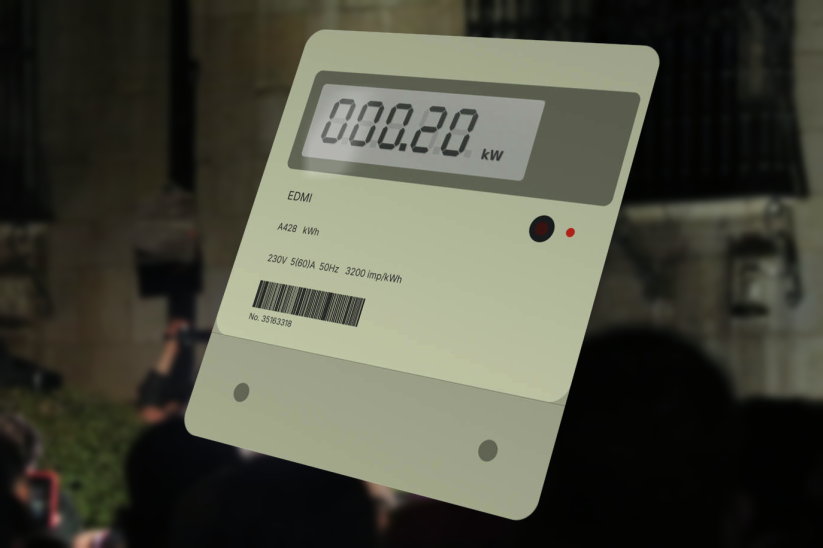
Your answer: 0.20,kW
